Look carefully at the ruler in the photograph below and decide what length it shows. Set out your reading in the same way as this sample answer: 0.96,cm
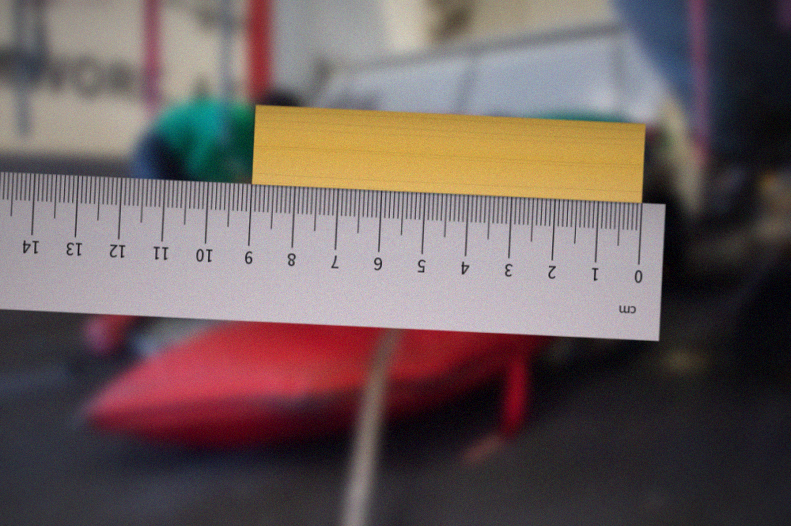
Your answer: 9,cm
